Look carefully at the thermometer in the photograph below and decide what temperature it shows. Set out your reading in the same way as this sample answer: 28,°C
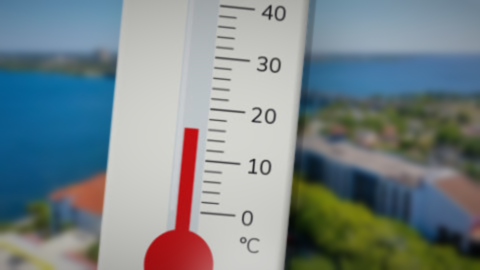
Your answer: 16,°C
